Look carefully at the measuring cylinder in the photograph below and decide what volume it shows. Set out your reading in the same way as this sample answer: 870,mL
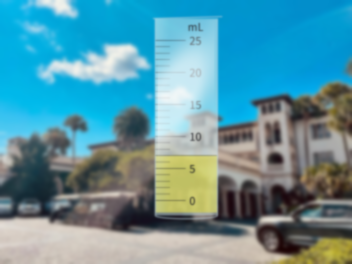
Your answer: 7,mL
